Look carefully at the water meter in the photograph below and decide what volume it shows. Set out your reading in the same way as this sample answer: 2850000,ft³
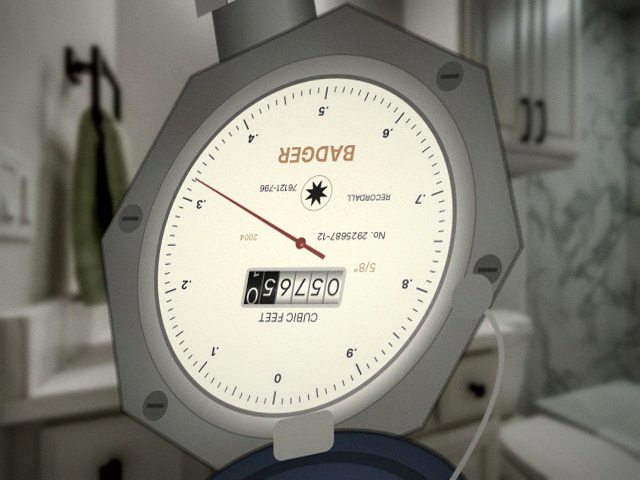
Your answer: 57650.32,ft³
